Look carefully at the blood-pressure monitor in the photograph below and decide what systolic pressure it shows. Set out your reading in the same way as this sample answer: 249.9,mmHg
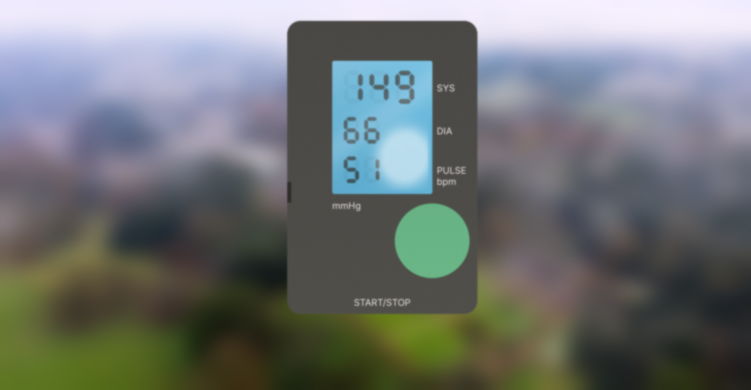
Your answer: 149,mmHg
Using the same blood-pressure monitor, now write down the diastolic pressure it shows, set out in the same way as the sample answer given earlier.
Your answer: 66,mmHg
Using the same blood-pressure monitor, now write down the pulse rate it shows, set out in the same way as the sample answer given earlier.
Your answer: 51,bpm
